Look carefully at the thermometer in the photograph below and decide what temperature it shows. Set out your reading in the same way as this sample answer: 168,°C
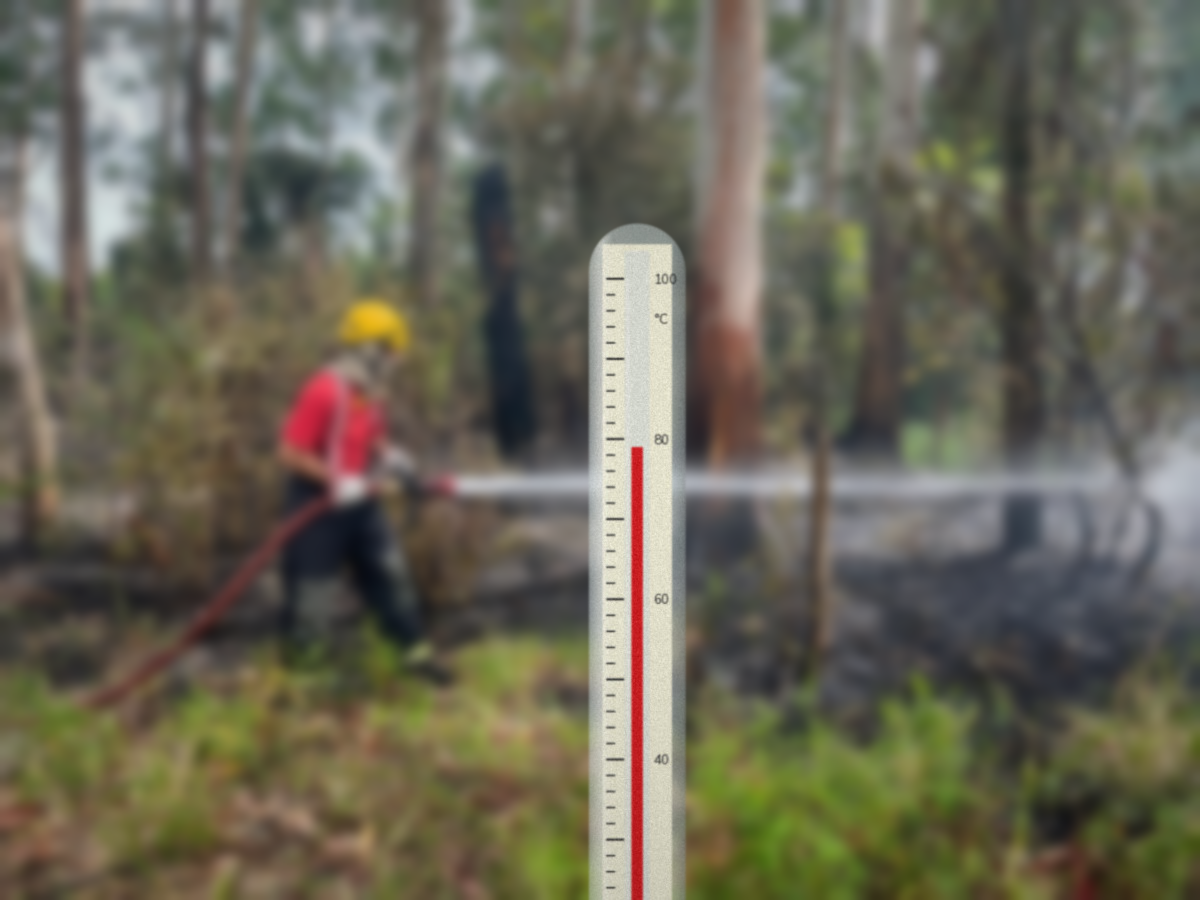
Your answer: 79,°C
